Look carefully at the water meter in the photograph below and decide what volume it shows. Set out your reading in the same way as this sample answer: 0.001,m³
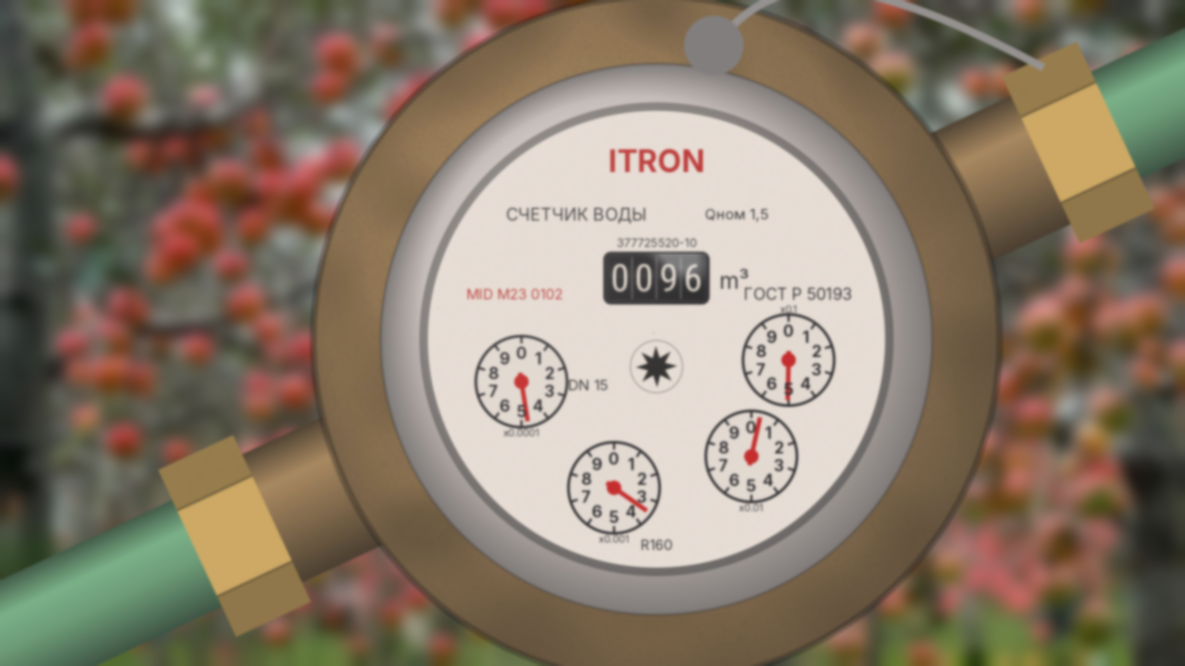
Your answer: 96.5034,m³
